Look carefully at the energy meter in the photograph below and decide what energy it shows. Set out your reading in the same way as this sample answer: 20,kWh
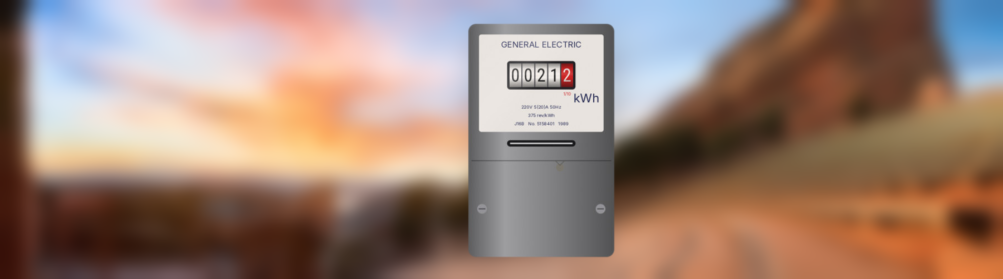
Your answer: 21.2,kWh
